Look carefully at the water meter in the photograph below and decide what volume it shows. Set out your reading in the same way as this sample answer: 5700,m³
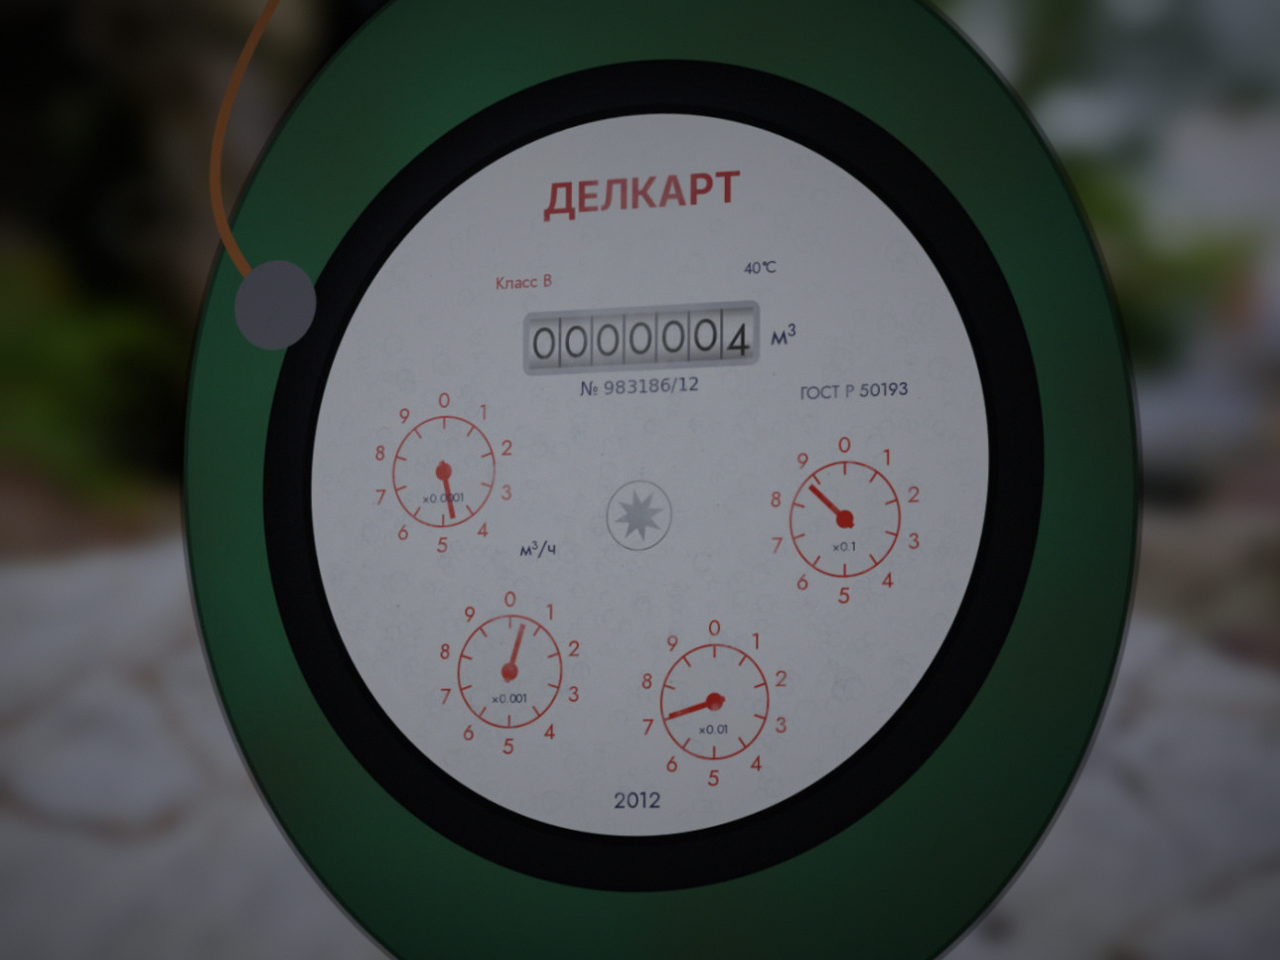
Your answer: 3.8704,m³
